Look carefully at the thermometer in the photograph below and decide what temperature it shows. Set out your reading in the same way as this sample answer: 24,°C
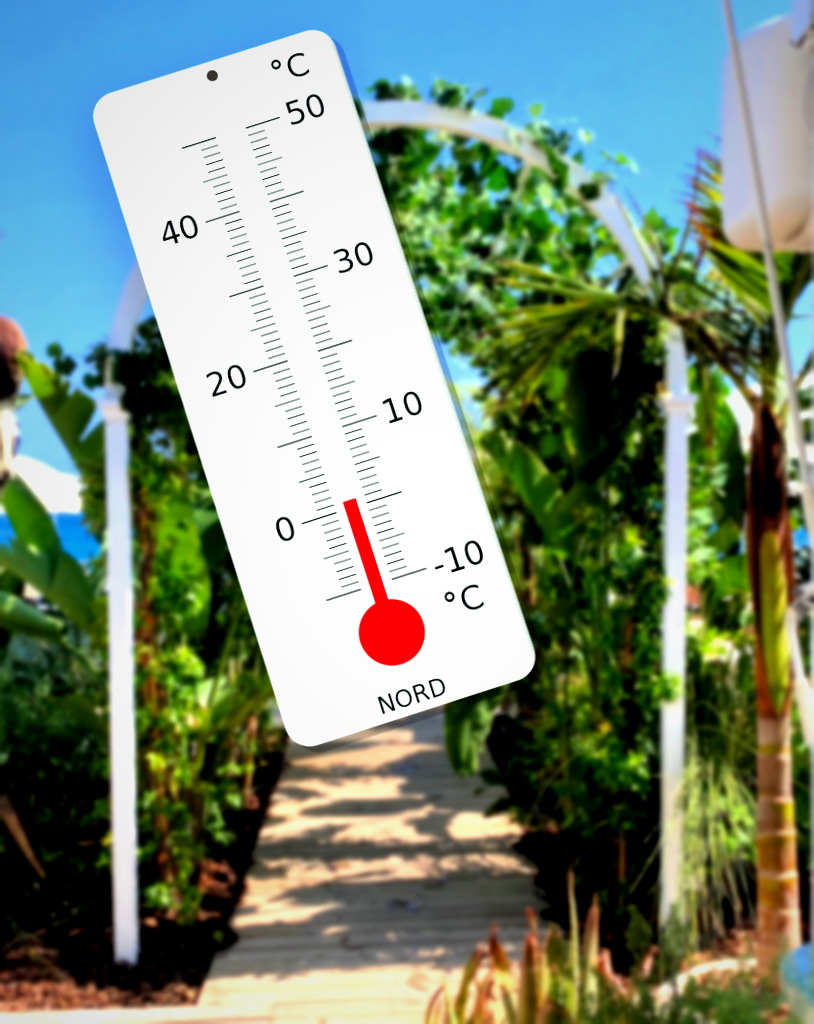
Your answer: 1,°C
